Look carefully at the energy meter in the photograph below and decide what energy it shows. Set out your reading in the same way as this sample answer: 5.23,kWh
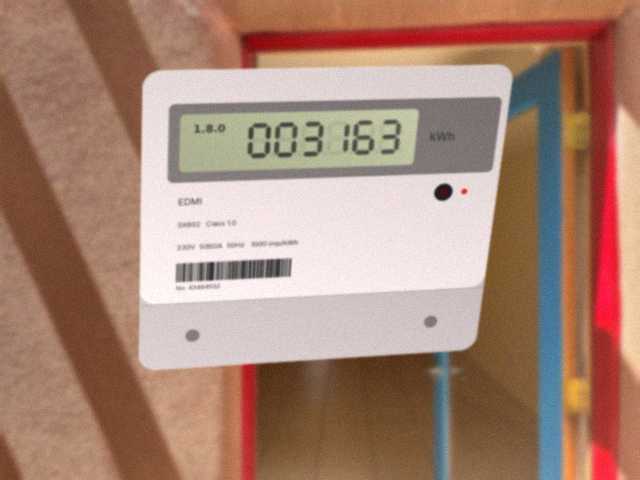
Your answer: 3163,kWh
